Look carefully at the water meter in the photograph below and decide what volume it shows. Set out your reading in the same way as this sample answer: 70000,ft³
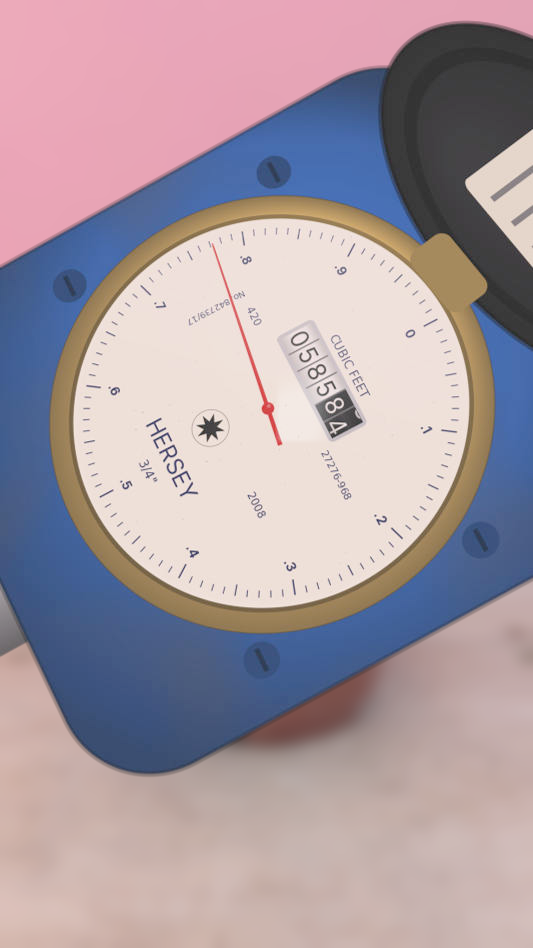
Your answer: 58583.77,ft³
